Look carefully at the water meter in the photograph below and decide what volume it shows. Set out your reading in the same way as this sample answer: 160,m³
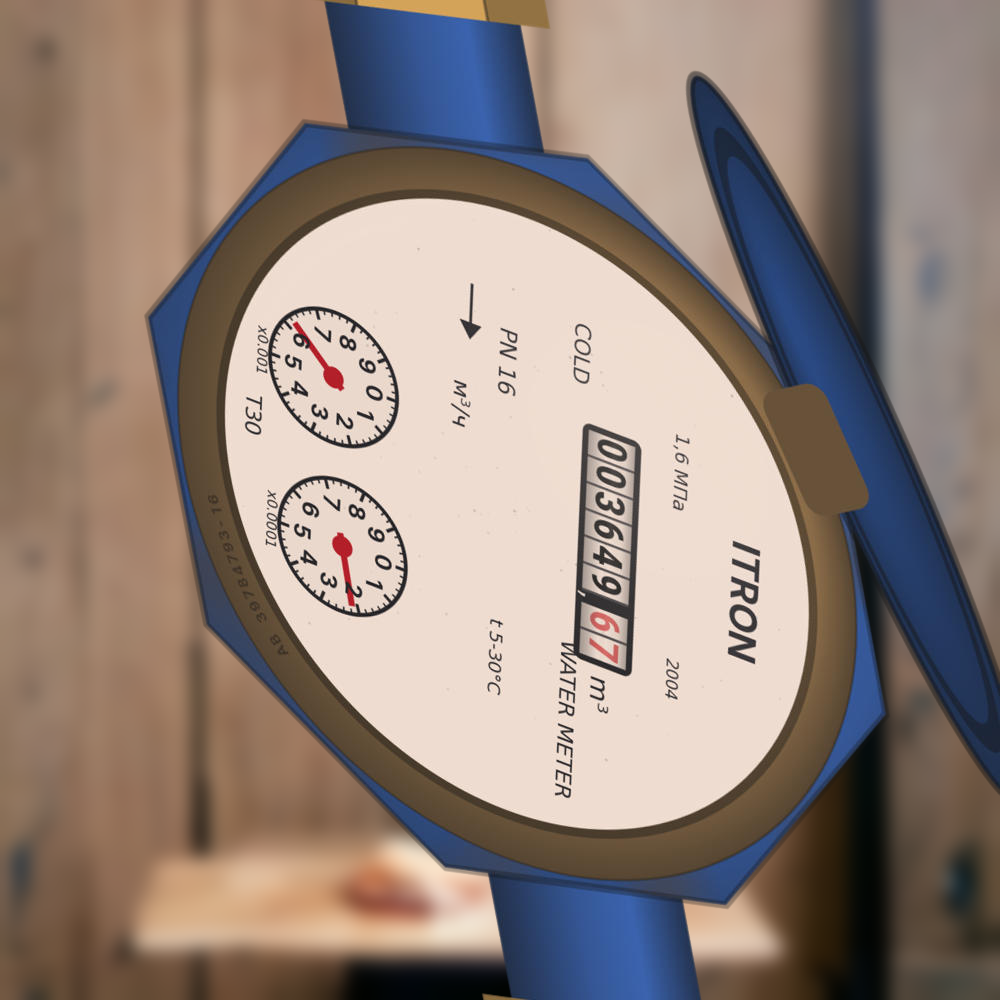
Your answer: 3649.6762,m³
